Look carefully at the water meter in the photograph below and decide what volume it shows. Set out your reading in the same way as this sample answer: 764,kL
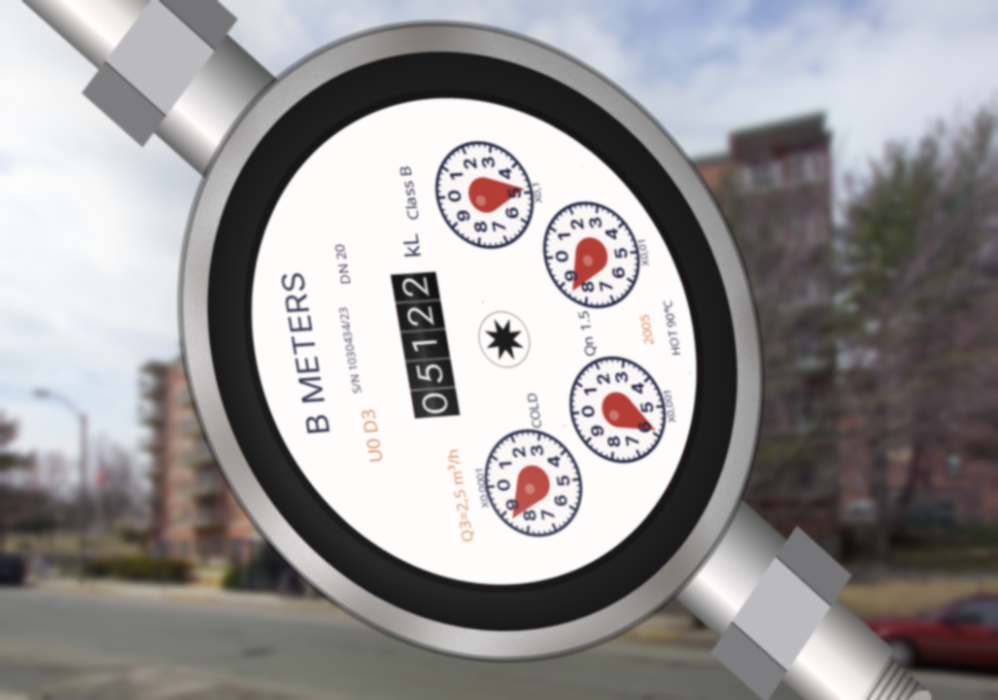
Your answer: 5122.4858,kL
